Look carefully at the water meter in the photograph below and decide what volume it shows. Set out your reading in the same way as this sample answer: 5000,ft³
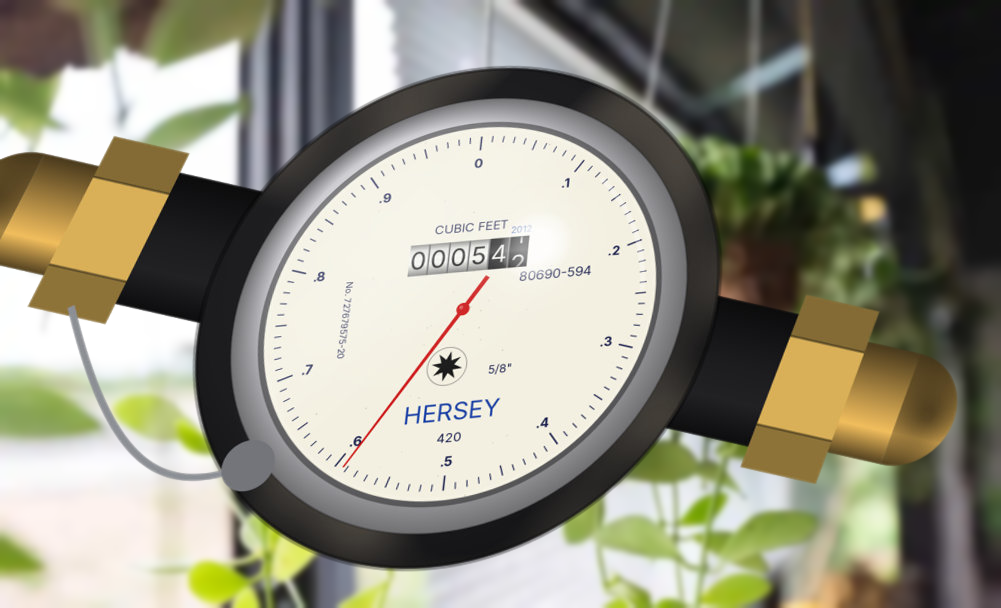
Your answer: 541.59,ft³
